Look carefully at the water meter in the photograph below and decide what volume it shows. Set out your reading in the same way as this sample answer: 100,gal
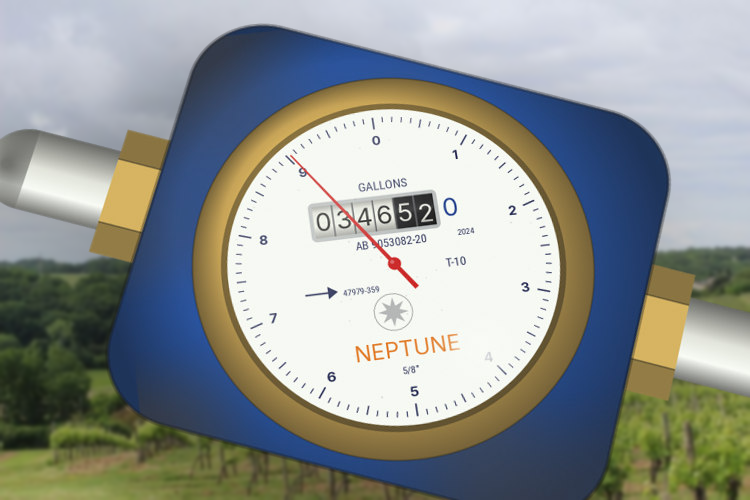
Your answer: 346519.0,gal
